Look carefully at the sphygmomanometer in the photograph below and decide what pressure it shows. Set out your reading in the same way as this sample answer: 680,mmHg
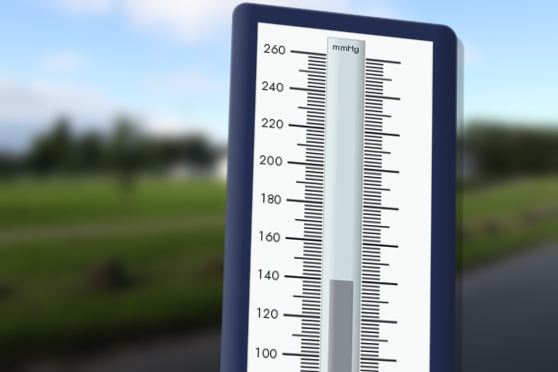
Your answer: 140,mmHg
